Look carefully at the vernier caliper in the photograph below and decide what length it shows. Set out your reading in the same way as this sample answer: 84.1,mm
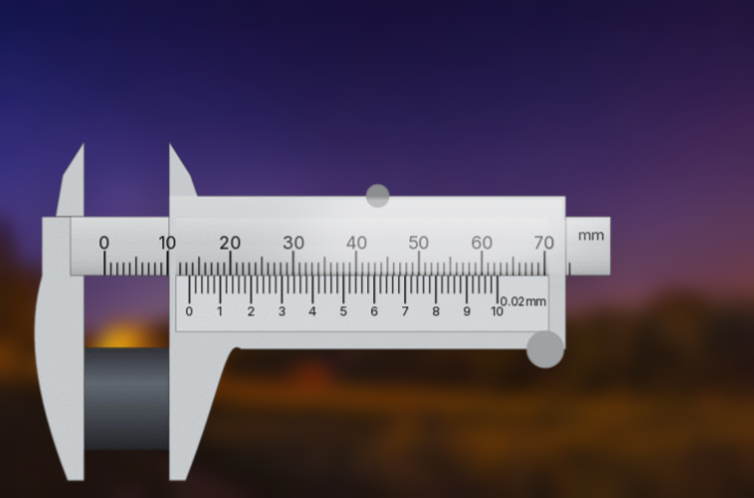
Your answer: 13.5,mm
